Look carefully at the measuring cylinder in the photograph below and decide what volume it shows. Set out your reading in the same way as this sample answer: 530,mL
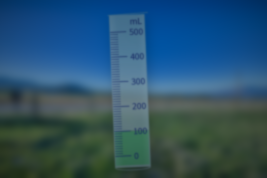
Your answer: 100,mL
